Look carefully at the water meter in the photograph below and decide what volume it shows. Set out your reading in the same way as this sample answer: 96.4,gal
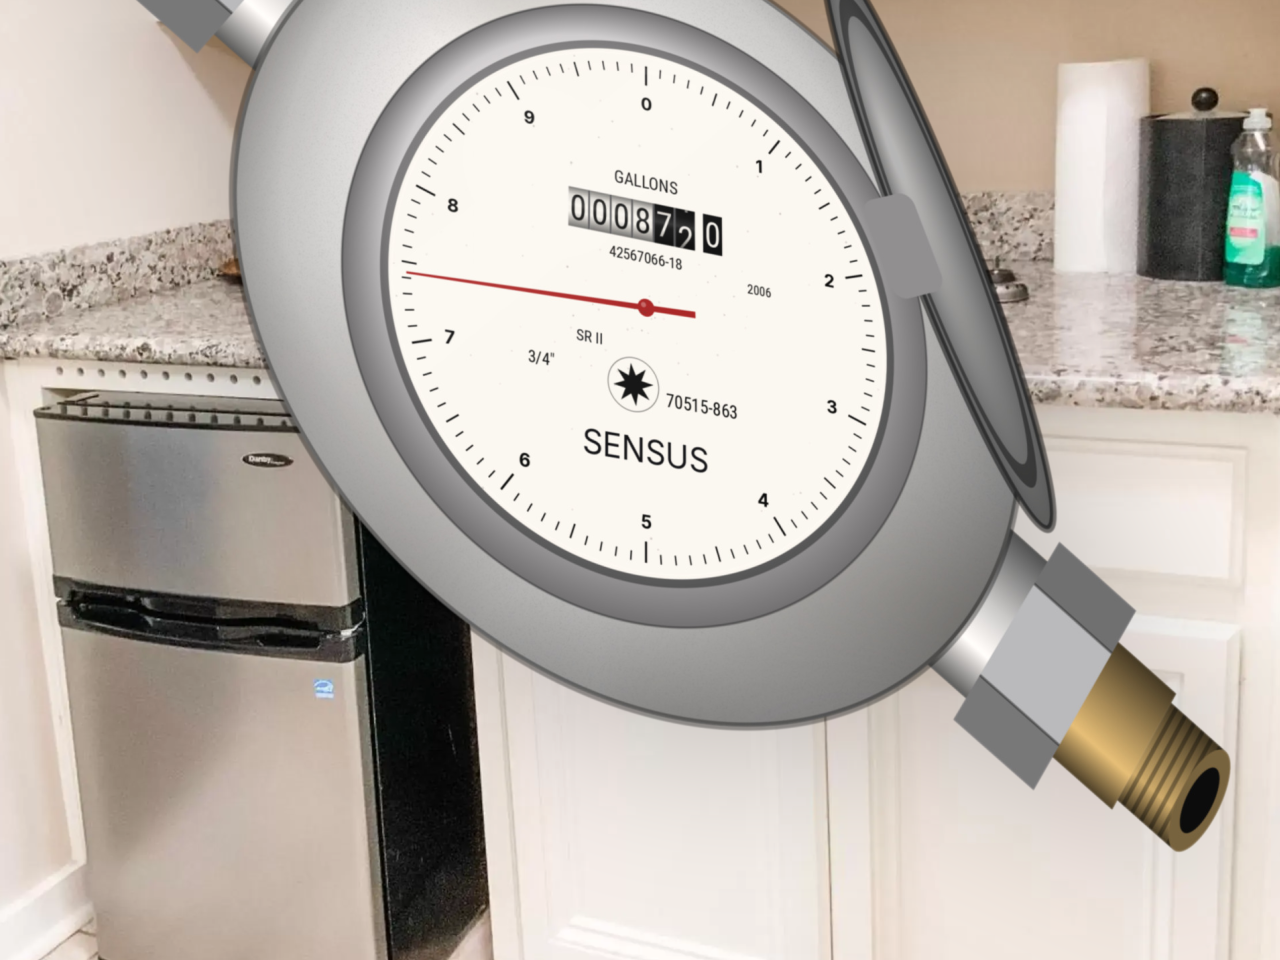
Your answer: 8717.4,gal
